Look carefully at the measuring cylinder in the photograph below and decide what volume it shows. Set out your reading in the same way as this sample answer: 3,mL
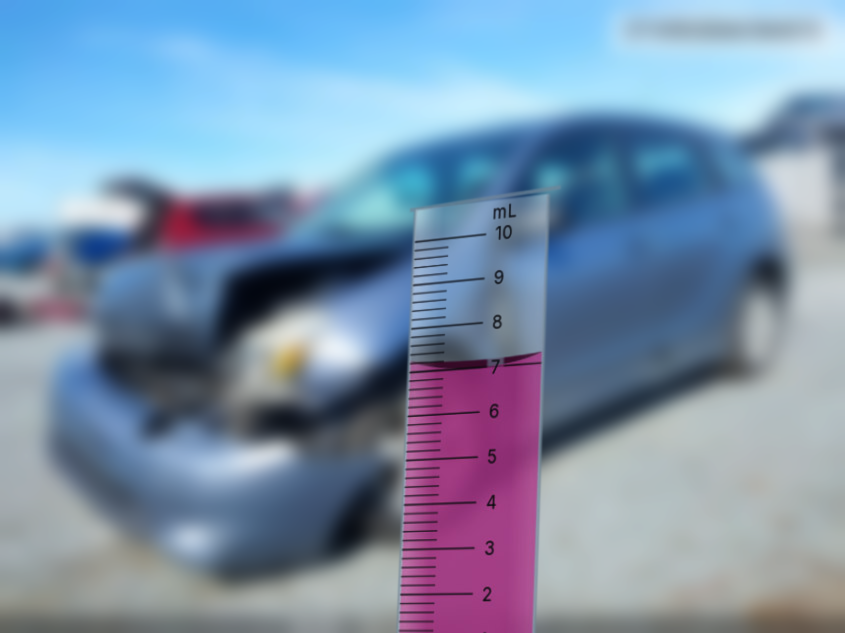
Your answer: 7,mL
